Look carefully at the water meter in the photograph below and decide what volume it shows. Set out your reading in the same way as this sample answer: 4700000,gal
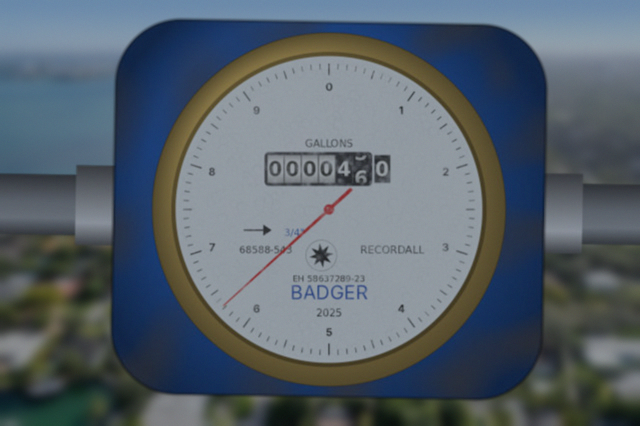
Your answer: 456.3,gal
